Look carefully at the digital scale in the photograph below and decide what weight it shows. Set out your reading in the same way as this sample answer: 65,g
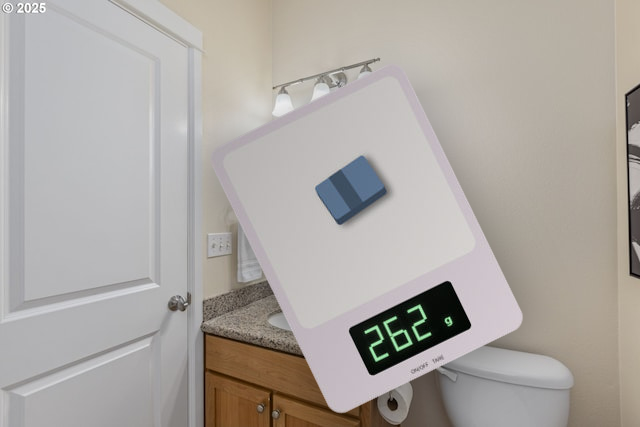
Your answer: 262,g
